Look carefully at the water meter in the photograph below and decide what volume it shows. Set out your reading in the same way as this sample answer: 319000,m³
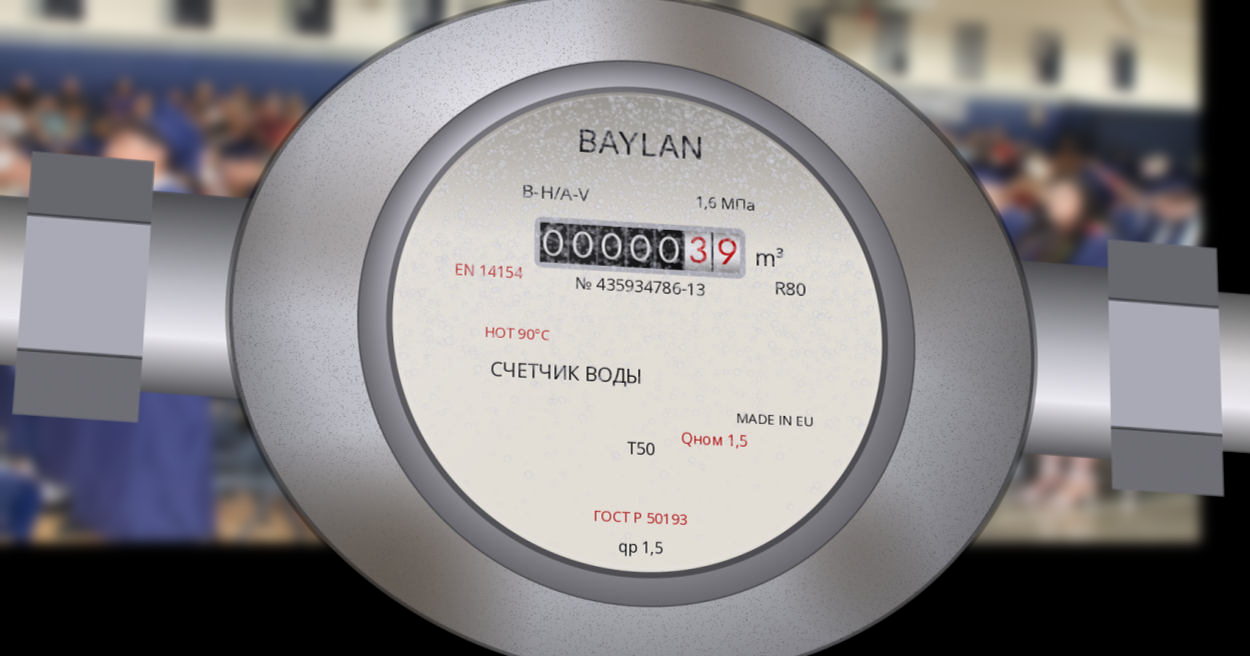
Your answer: 0.39,m³
